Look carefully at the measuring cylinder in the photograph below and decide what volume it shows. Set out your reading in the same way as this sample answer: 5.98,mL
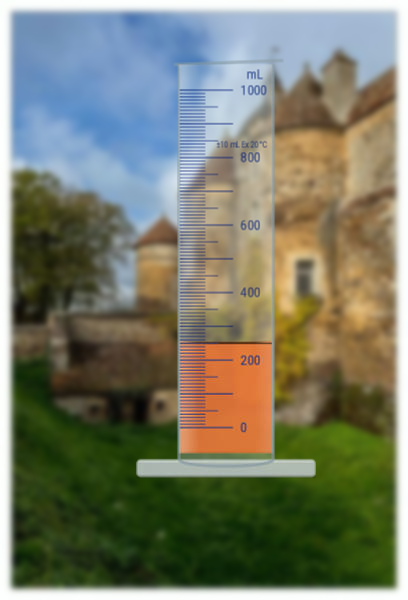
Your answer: 250,mL
